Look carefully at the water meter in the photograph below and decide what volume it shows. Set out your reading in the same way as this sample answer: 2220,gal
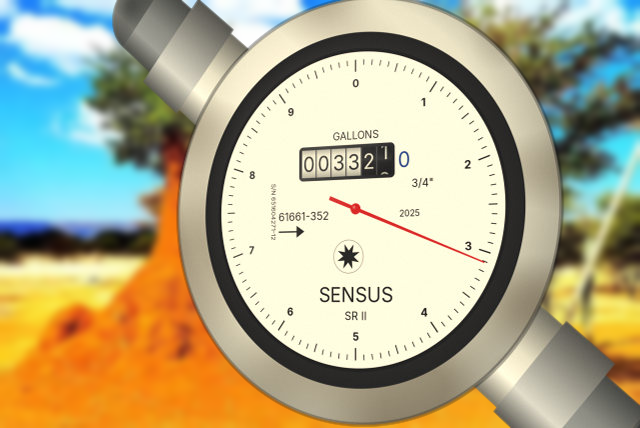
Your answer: 33213.1,gal
